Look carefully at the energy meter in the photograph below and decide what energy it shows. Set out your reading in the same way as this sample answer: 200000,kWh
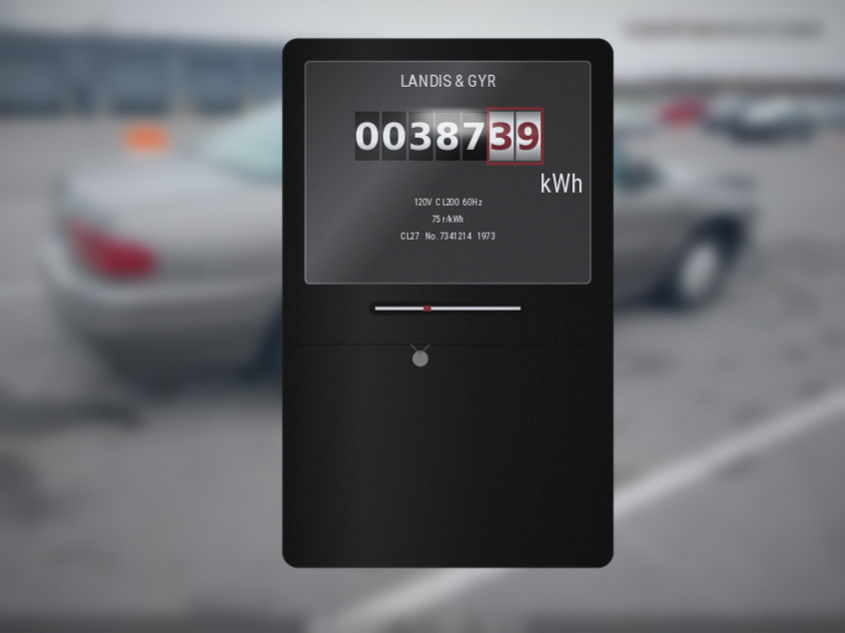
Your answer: 387.39,kWh
